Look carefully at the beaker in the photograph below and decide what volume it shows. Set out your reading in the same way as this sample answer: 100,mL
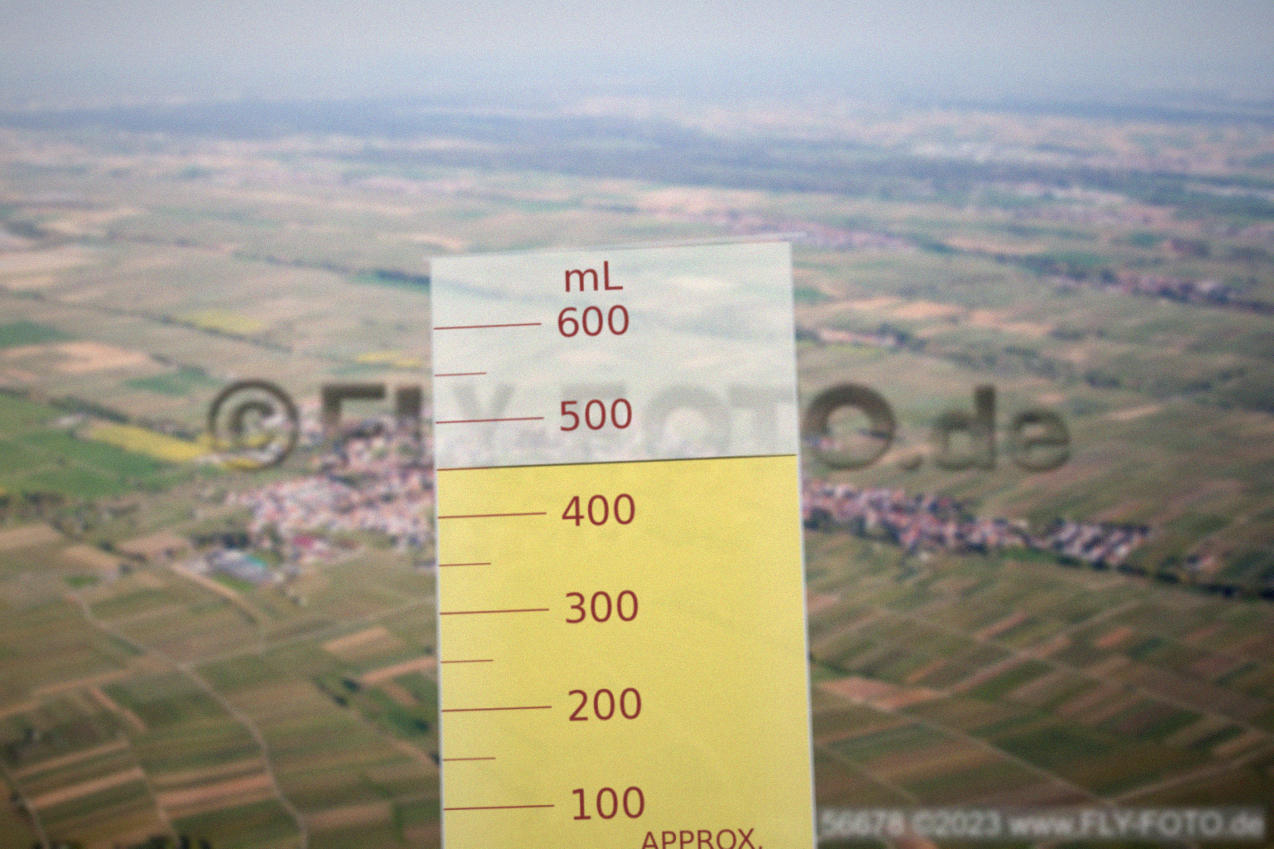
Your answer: 450,mL
